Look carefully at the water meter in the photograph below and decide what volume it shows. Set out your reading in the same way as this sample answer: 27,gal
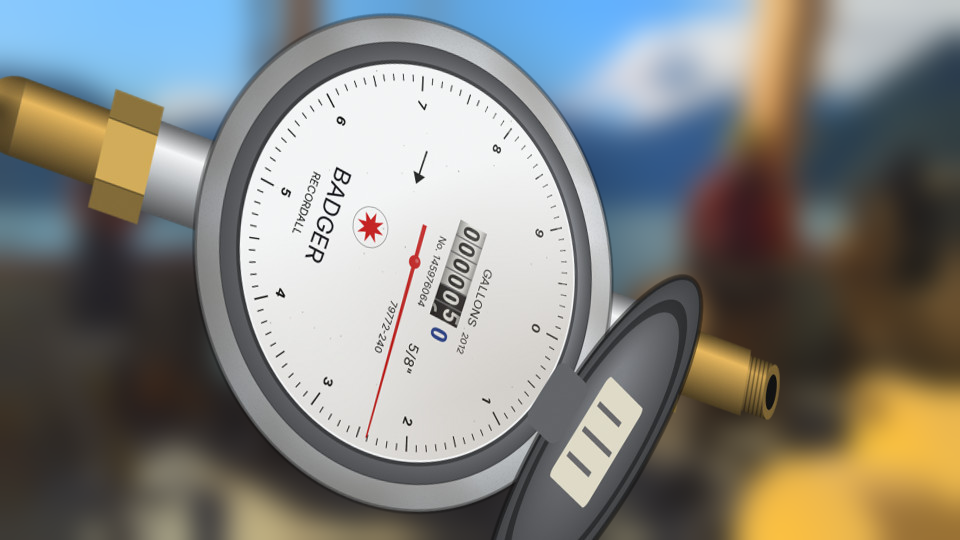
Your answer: 52.4,gal
